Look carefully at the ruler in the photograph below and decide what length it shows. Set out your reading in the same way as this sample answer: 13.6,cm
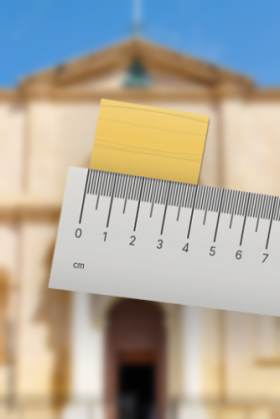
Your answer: 4,cm
